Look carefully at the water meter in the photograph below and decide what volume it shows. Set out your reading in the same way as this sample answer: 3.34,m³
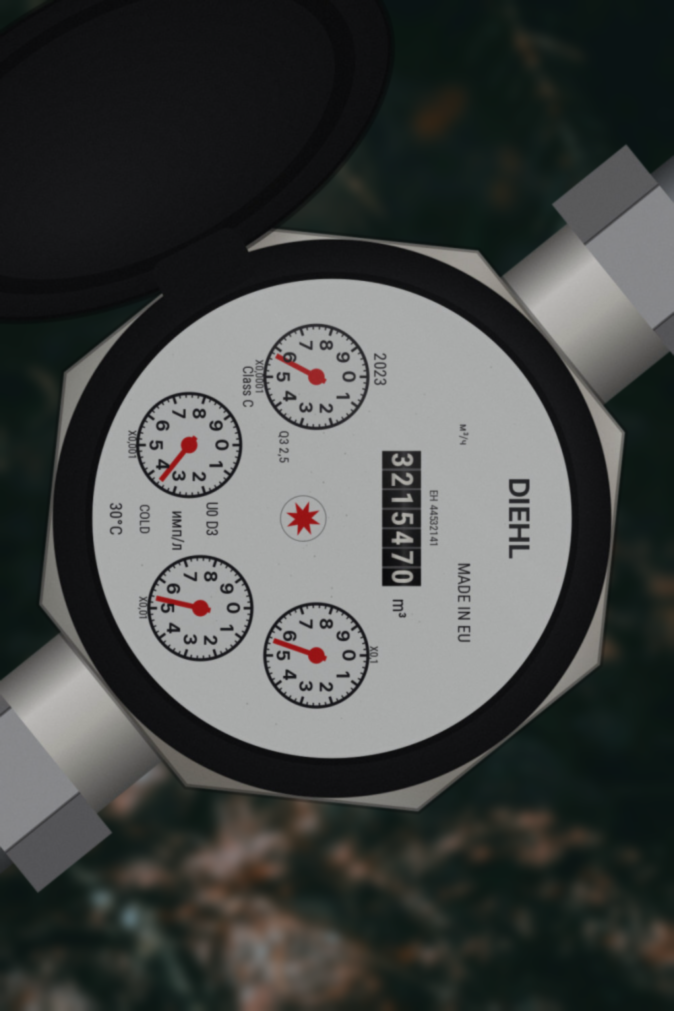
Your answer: 3215470.5535,m³
